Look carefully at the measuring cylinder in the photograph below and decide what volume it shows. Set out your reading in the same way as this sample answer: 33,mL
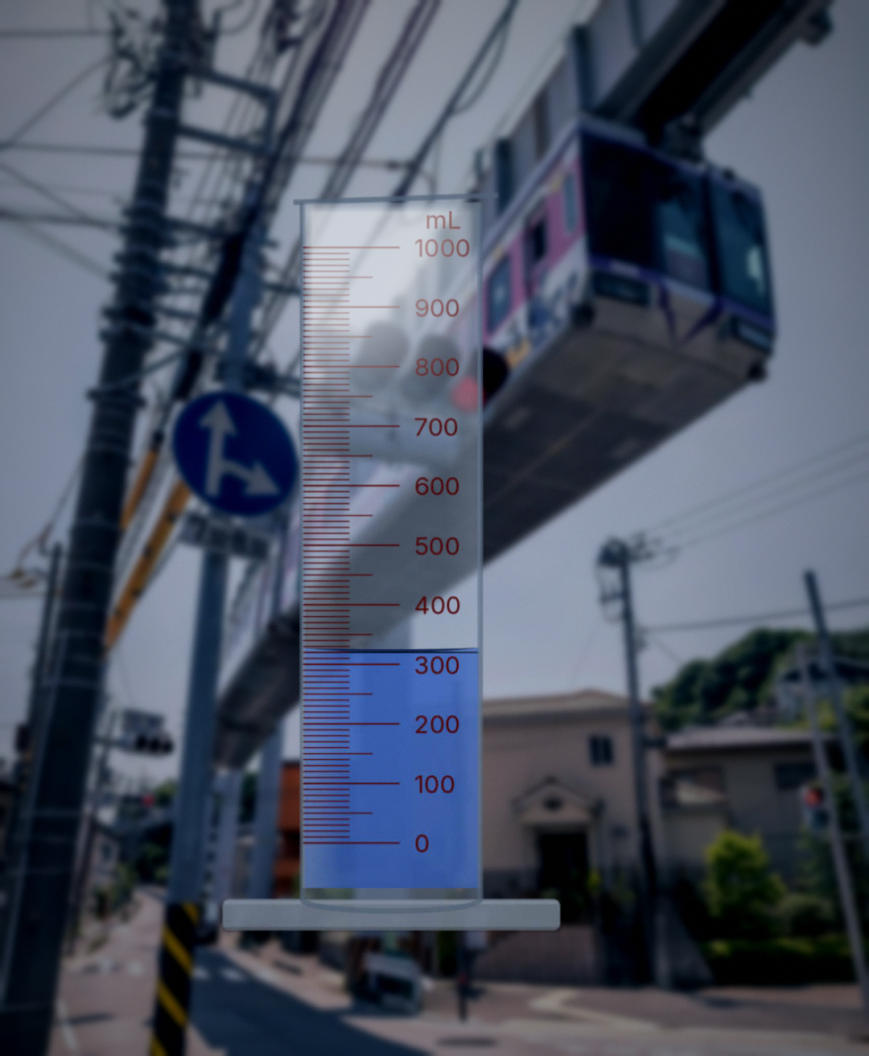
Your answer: 320,mL
